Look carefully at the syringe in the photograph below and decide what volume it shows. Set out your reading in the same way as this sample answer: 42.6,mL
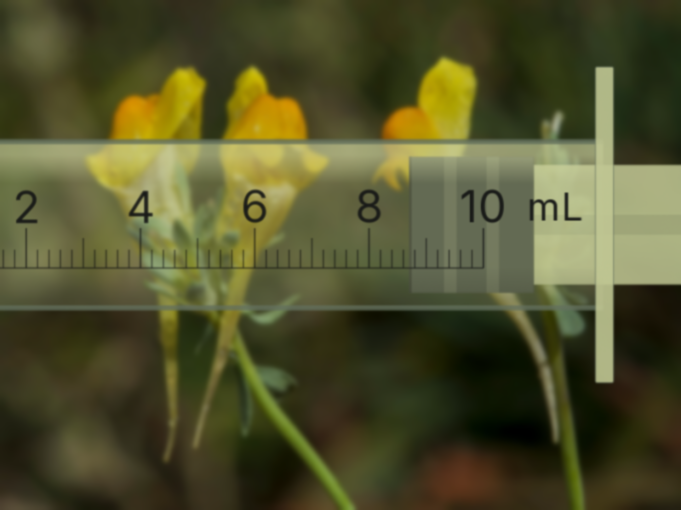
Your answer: 8.7,mL
